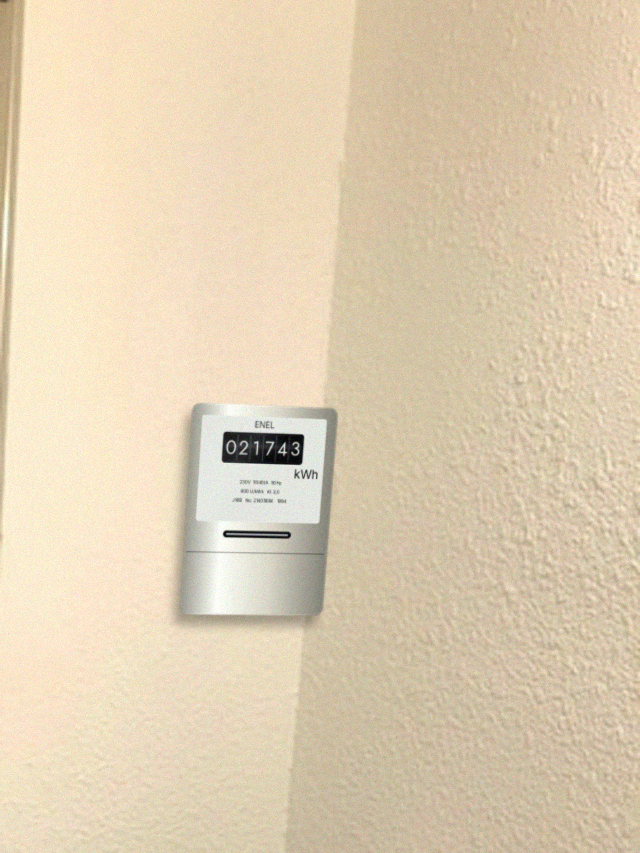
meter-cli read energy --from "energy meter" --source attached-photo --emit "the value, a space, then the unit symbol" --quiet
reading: 21743 kWh
